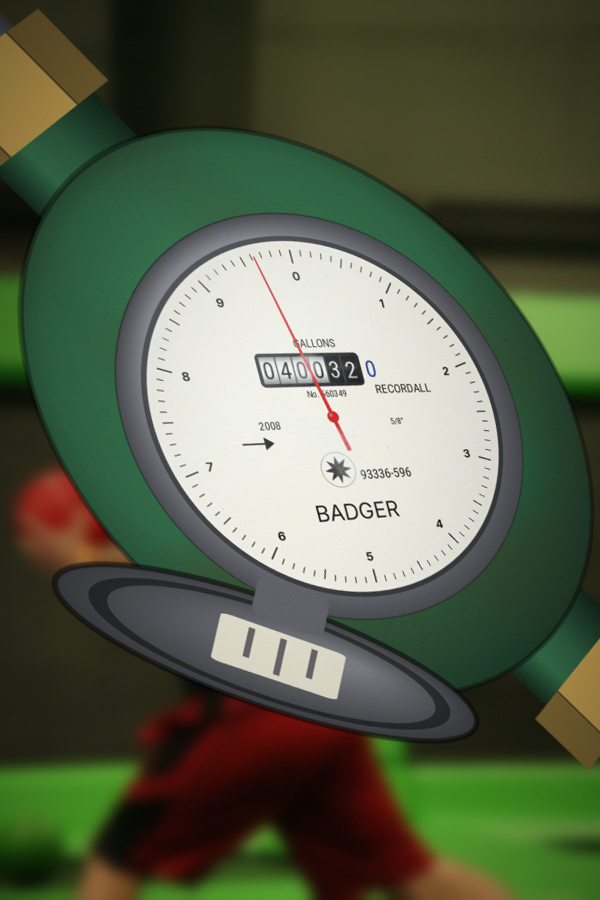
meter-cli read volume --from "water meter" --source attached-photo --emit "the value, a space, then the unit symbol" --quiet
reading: 400319.6 gal
